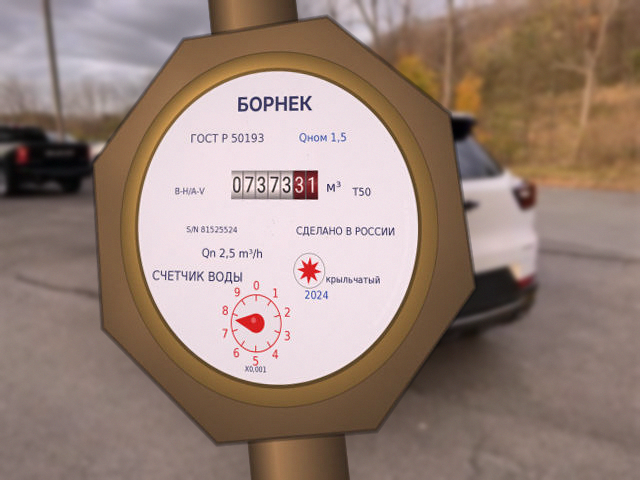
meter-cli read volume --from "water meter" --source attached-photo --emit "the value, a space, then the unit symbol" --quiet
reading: 7373.317 m³
